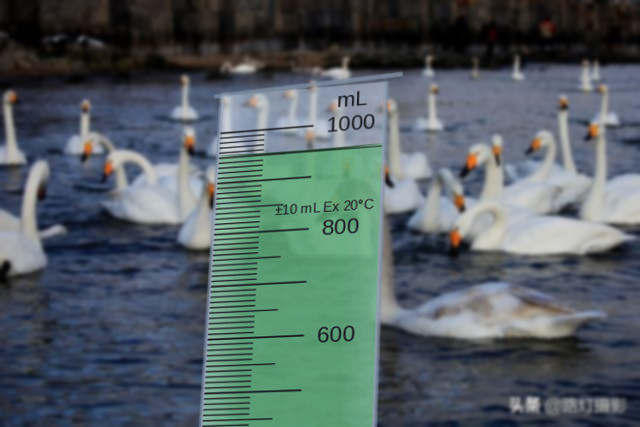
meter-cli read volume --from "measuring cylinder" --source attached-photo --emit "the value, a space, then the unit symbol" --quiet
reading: 950 mL
